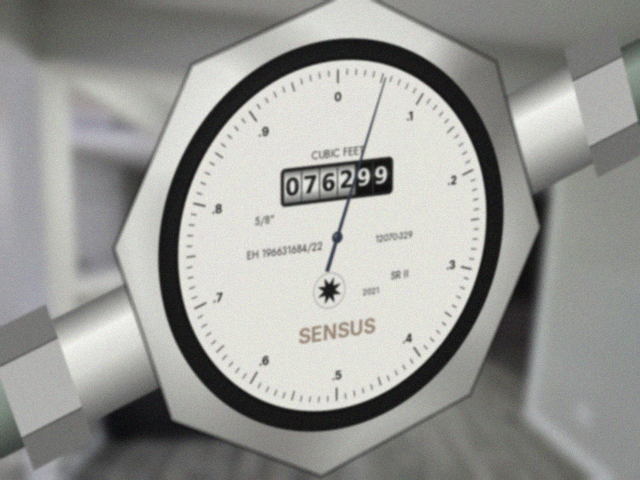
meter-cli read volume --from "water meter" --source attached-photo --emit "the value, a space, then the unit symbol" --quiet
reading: 76299.05 ft³
